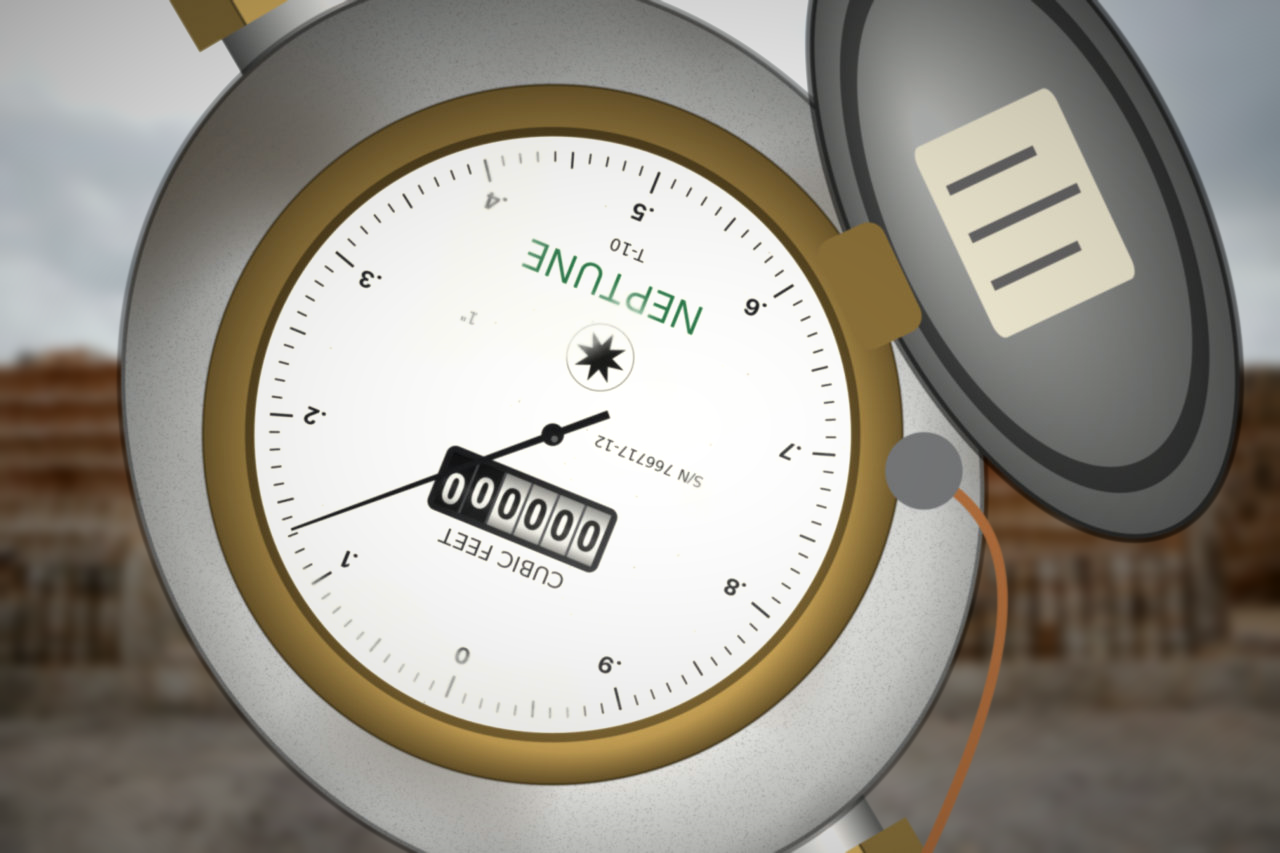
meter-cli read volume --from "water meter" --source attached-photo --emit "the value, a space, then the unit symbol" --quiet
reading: 0.13 ft³
